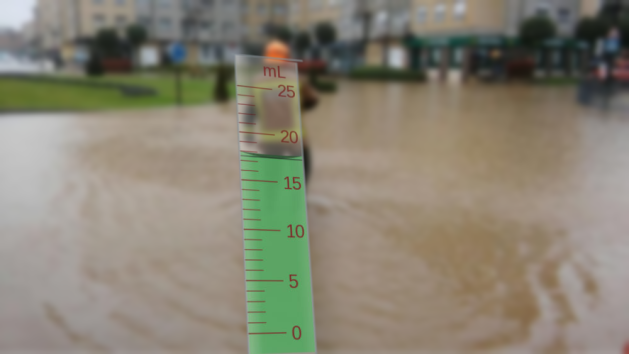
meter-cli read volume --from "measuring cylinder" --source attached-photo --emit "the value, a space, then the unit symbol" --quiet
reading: 17.5 mL
